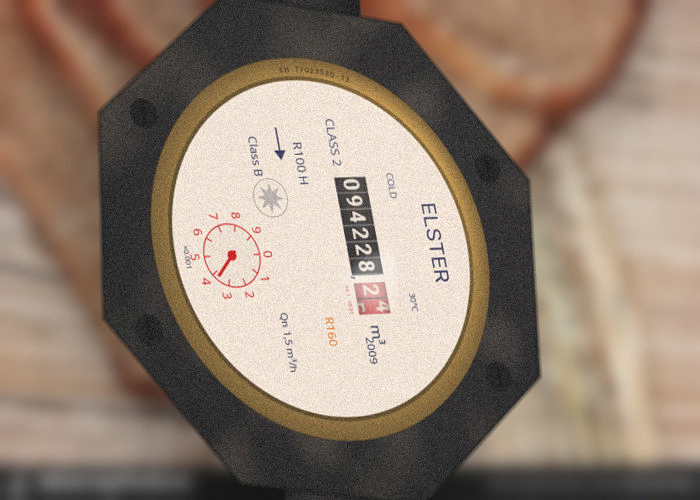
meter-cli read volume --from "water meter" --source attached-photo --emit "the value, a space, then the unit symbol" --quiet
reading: 94228.243 m³
